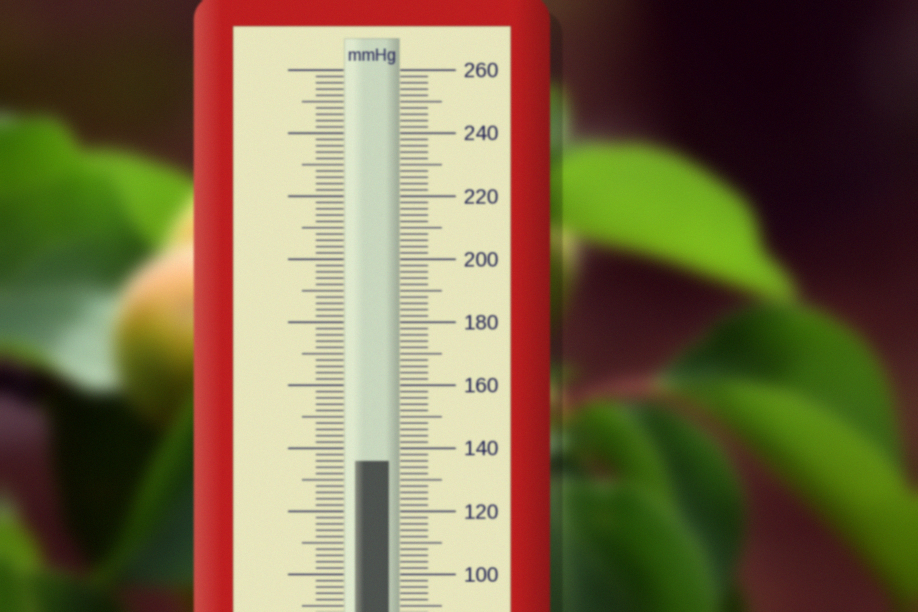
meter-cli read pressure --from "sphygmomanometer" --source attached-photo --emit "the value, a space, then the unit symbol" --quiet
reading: 136 mmHg
